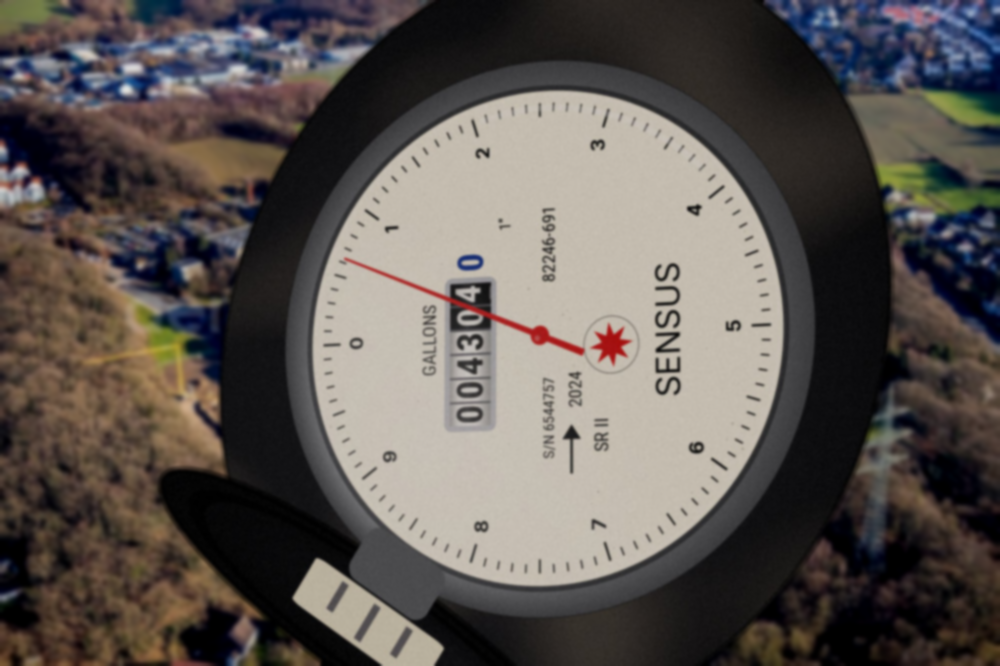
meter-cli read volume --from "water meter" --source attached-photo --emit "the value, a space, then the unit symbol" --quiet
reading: 43040.6 gal
